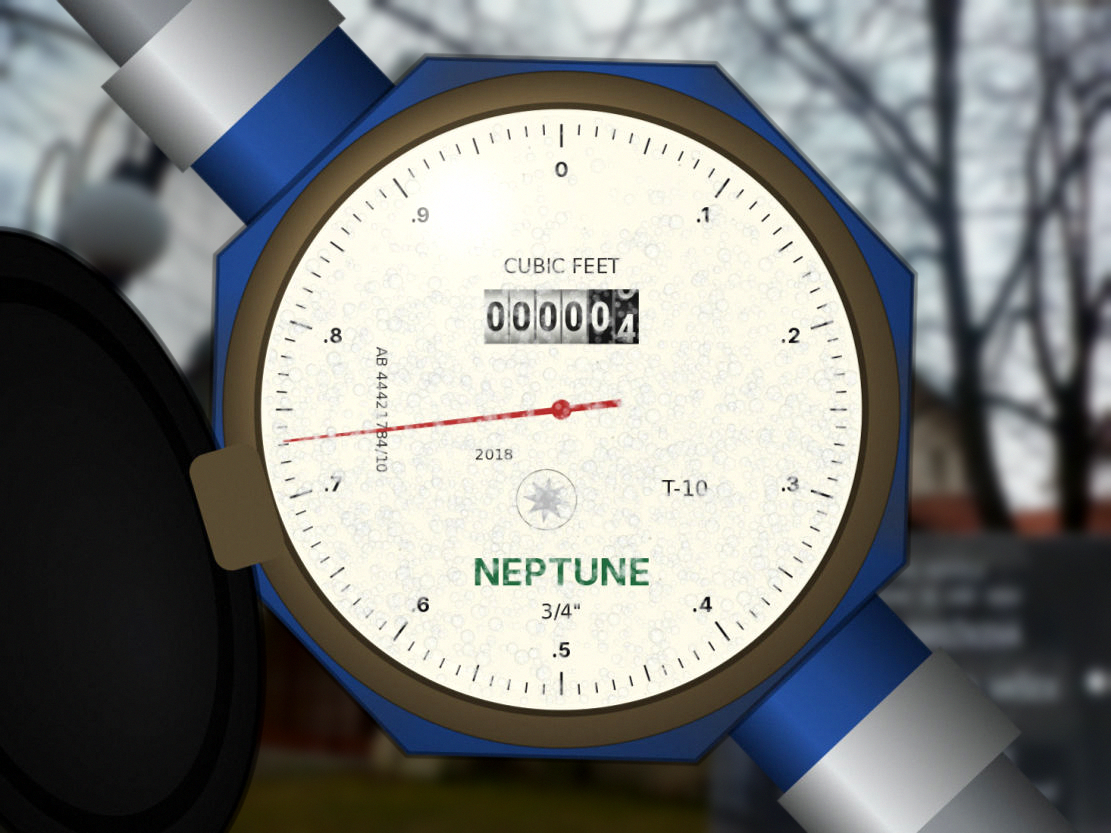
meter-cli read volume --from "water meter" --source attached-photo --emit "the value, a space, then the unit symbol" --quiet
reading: 3.73 ft³
